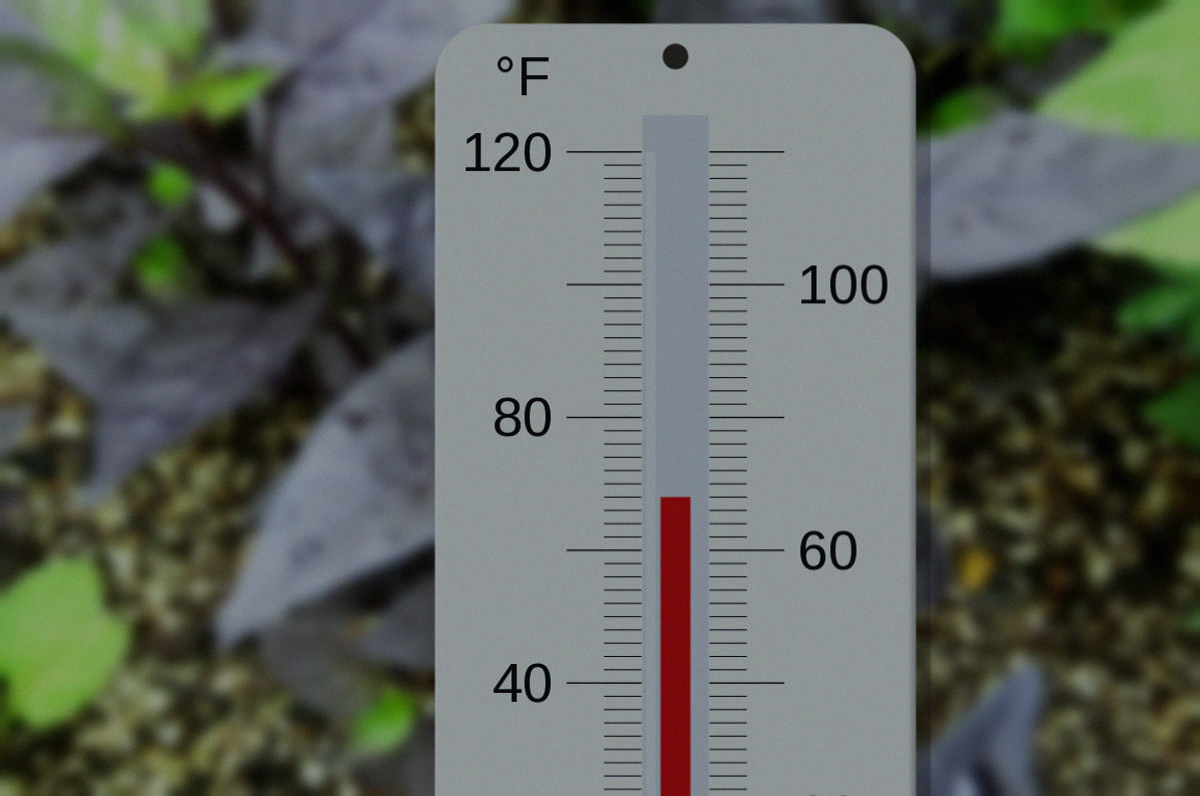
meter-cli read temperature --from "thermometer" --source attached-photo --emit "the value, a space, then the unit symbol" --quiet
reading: 68 °F
